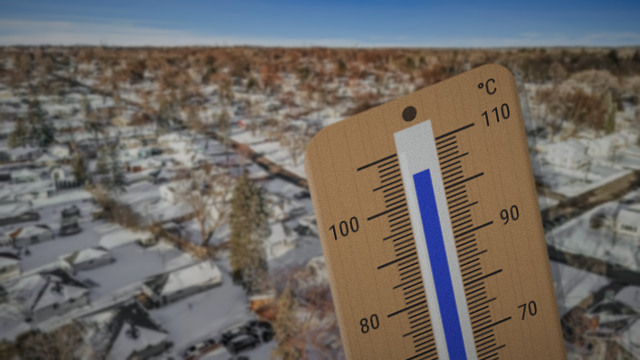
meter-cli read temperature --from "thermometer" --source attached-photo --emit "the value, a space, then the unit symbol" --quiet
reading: 105 °C
